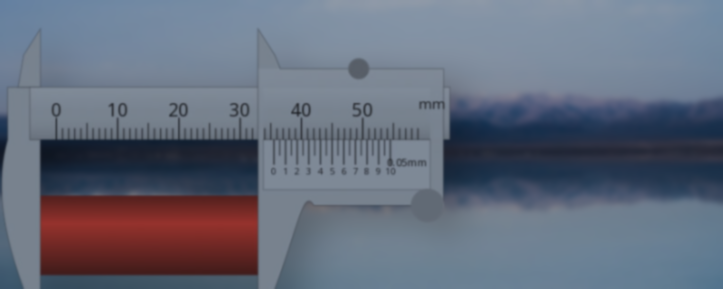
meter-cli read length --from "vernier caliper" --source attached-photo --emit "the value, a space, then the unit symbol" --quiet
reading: 35.5 mm
